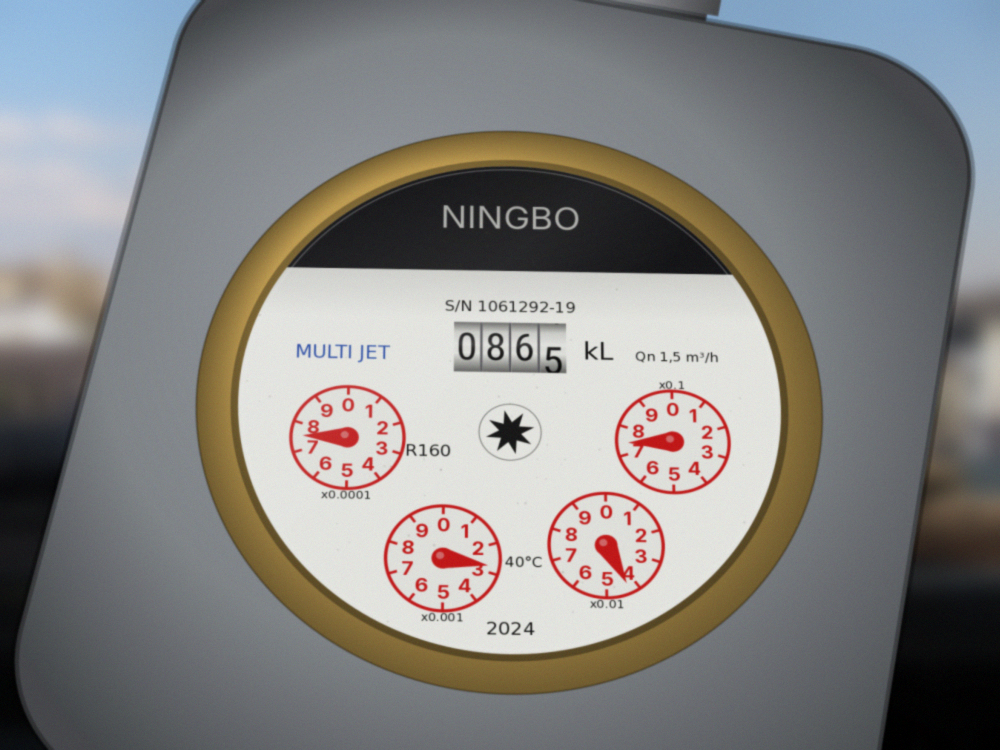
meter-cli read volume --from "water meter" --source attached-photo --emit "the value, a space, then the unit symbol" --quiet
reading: 864.7427 kL
